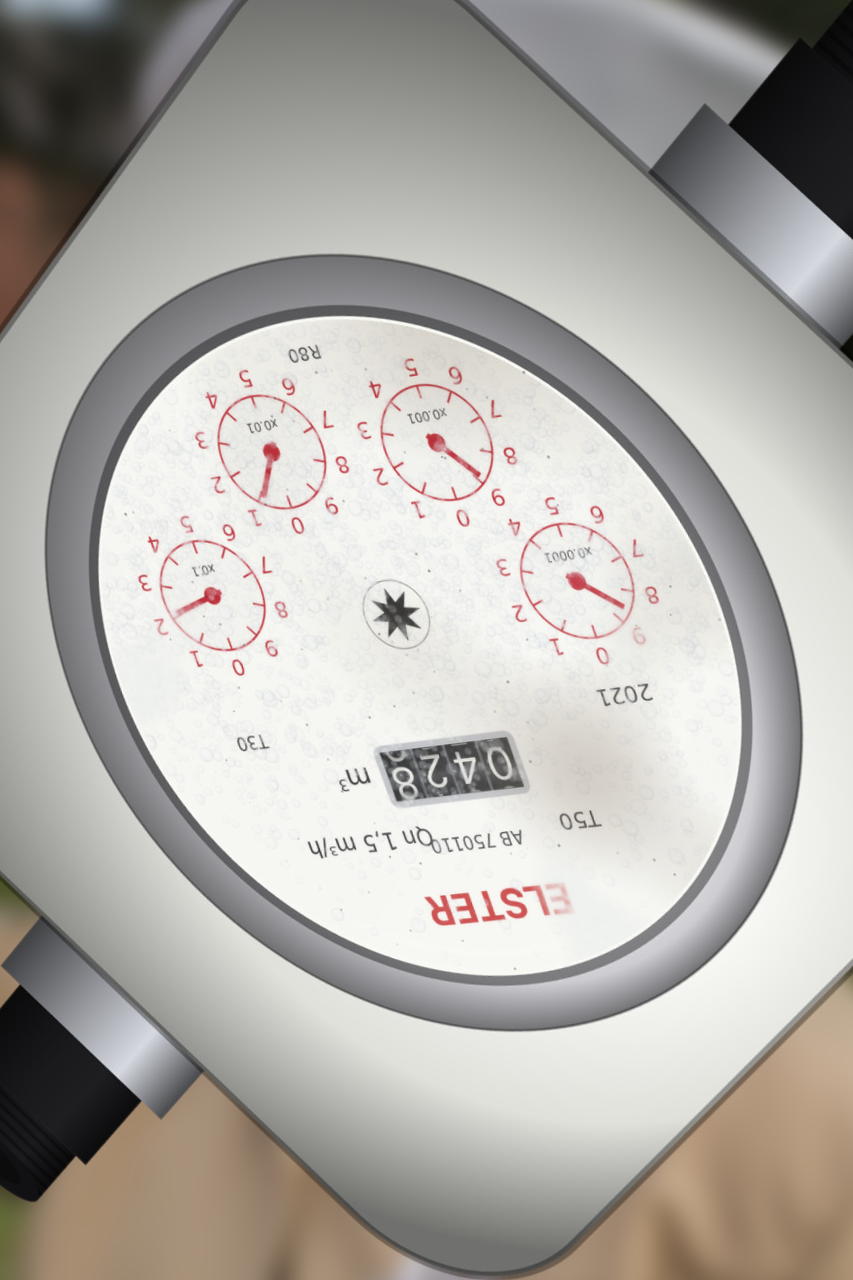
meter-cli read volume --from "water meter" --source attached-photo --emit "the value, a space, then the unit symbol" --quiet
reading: 428.2088 m³
